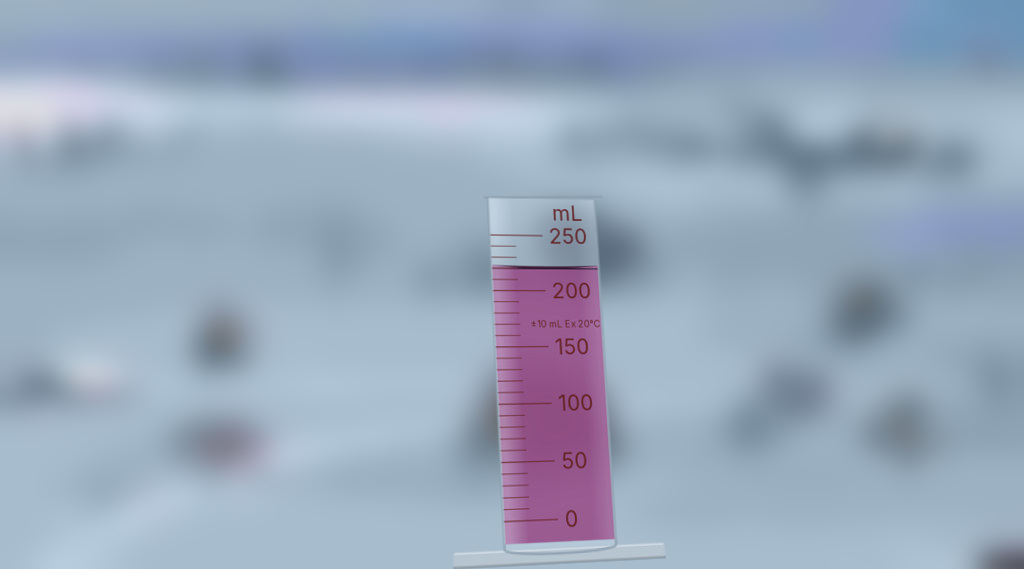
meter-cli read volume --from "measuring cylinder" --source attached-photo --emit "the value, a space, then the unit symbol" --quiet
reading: 220 mL
